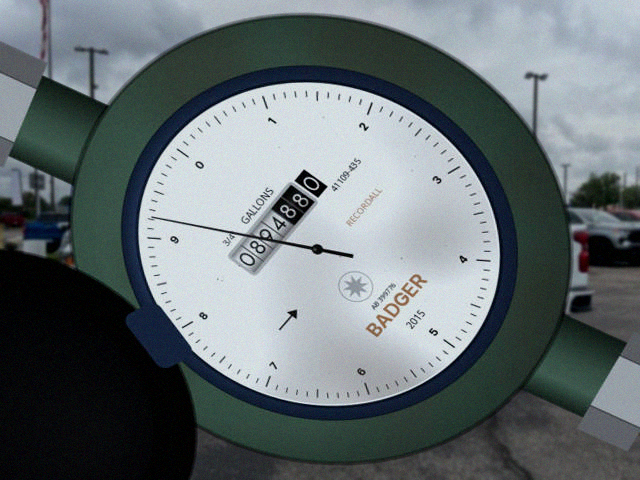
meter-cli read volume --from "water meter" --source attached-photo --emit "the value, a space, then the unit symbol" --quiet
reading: 894879.2 gal
